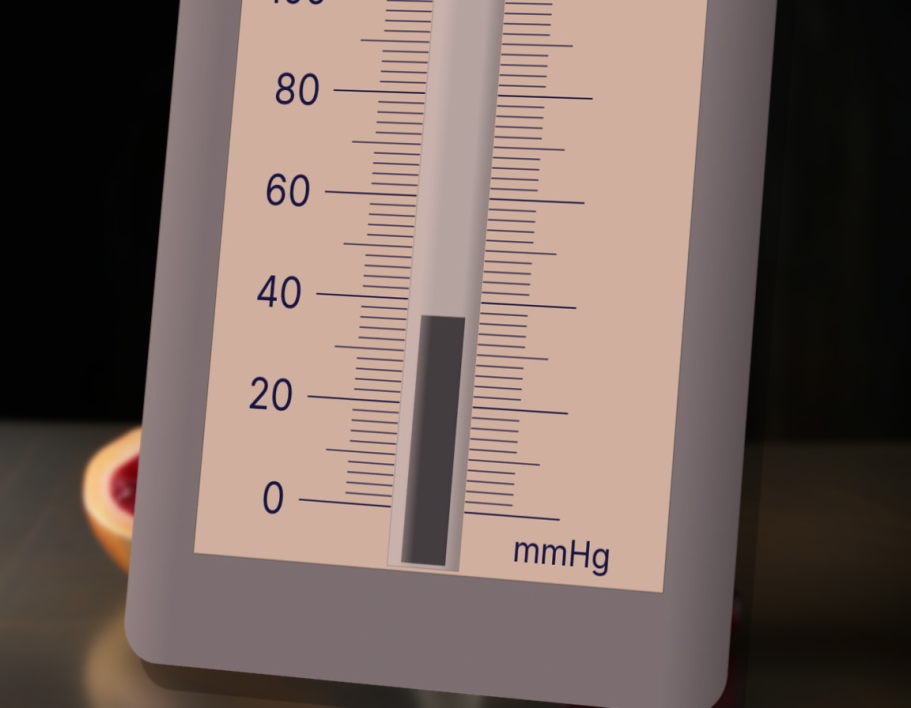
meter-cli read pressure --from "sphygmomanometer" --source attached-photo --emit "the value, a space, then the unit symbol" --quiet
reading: 37 mmHg
